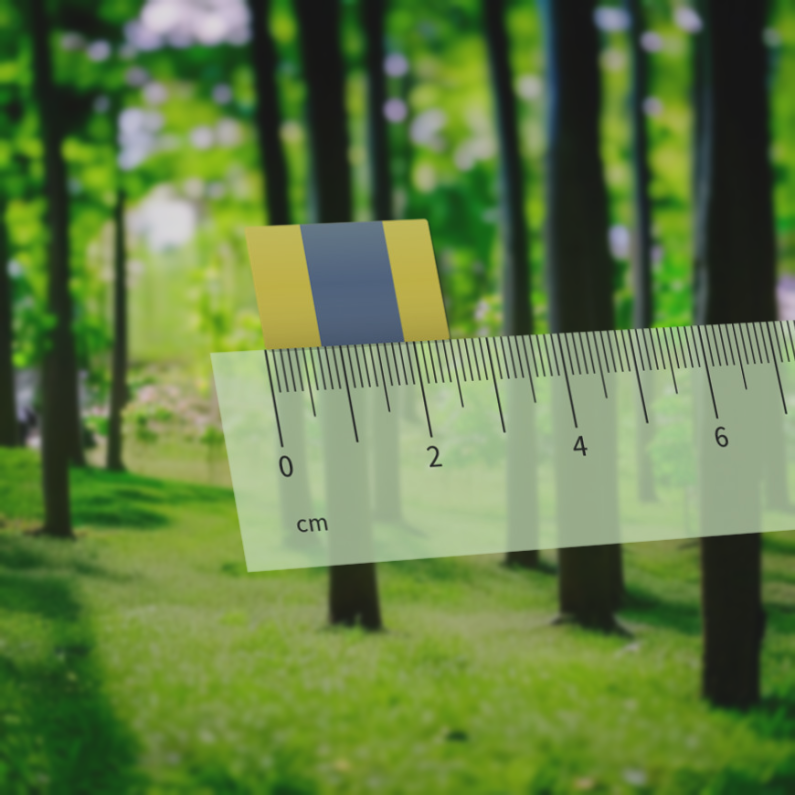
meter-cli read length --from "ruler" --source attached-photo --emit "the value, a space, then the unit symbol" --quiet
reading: 2.5 cm
